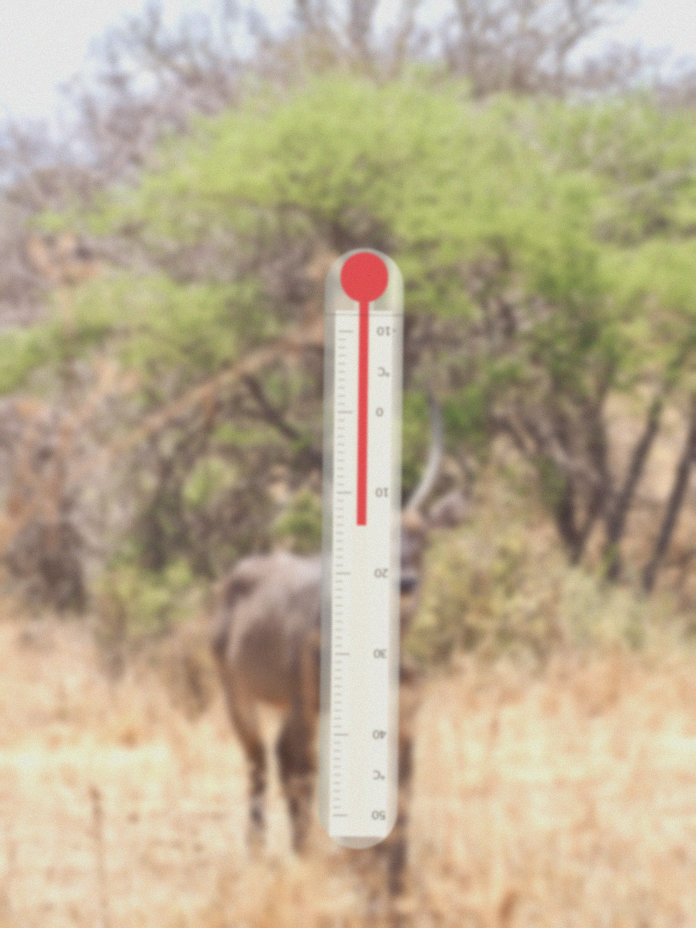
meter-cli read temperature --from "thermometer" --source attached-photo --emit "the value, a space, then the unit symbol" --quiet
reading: 14 °C
